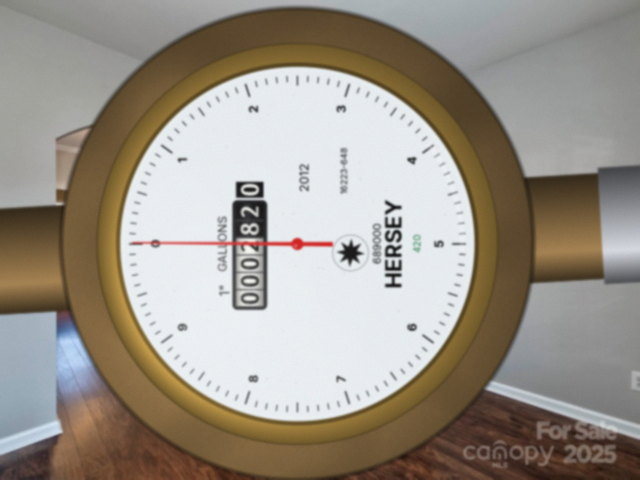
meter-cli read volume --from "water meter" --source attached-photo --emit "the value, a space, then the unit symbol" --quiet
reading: 2820.0 gal
